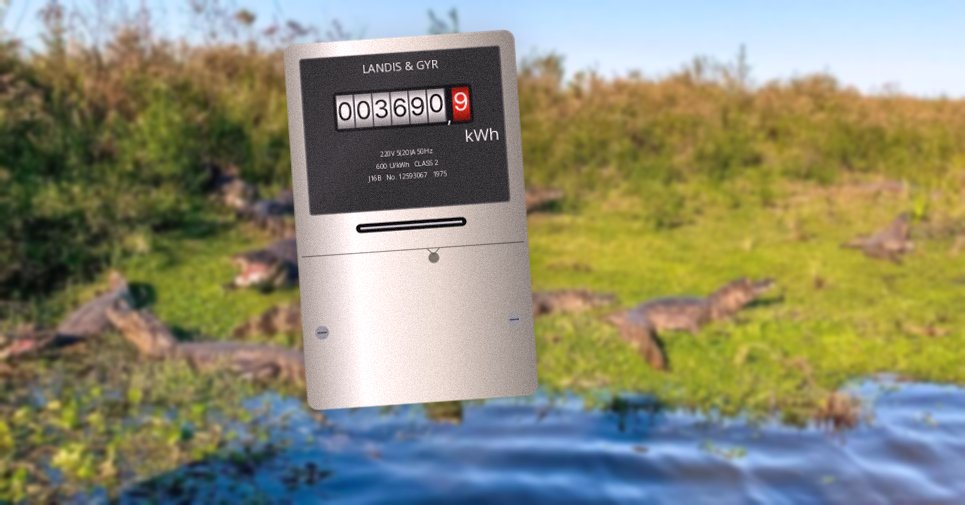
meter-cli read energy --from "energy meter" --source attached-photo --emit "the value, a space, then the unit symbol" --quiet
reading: 3690.9 kWh
